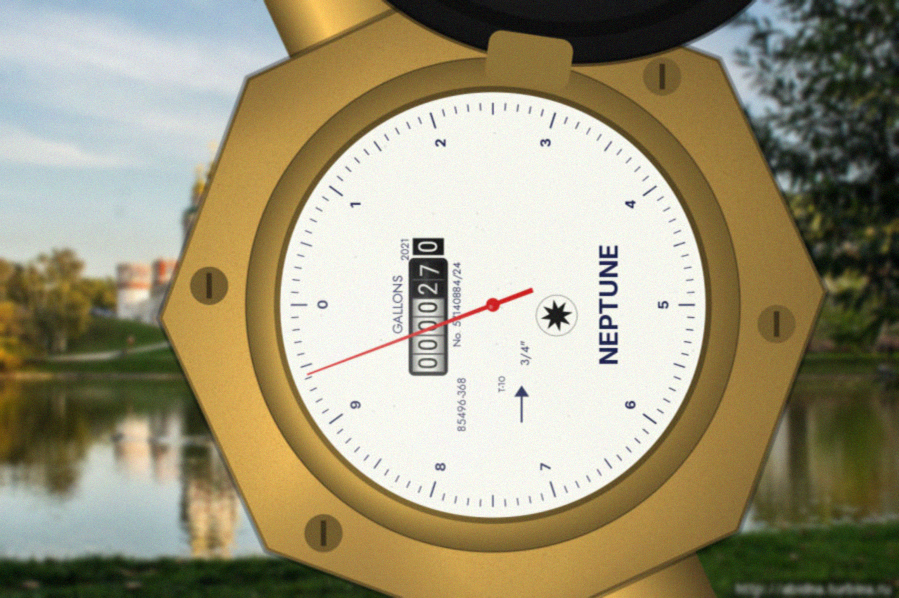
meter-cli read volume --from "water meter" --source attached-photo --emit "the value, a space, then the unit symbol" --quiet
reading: 269.4 gal
